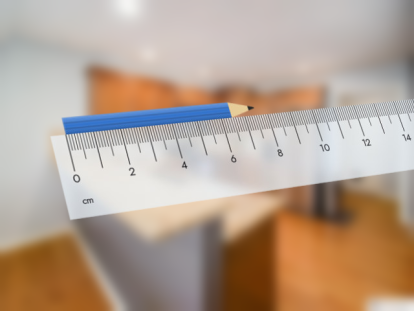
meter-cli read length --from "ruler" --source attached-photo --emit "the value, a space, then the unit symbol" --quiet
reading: 7.5 cm
